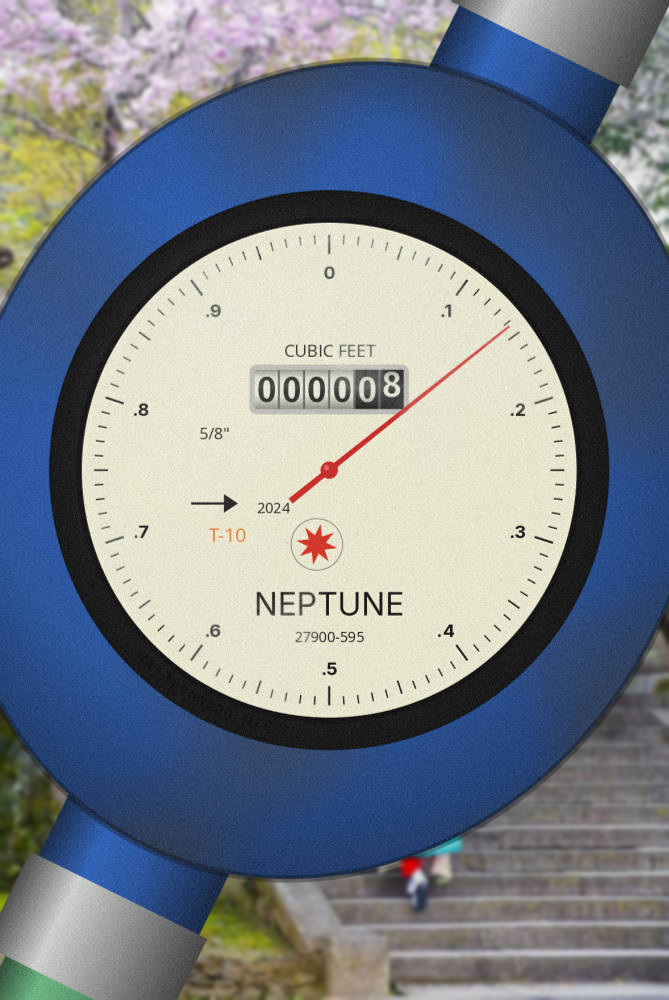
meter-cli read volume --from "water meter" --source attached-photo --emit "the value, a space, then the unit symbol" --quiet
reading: 8.14 ft³
